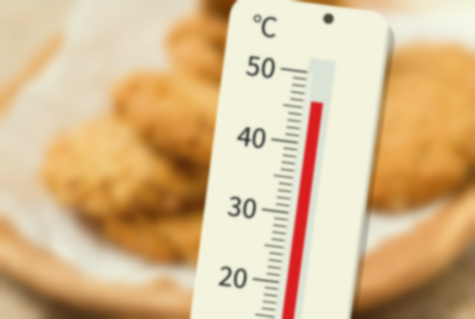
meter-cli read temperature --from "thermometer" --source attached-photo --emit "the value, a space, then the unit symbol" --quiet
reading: 46 °C
